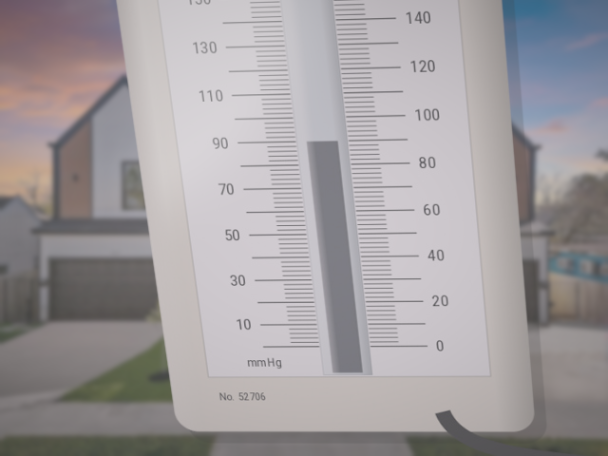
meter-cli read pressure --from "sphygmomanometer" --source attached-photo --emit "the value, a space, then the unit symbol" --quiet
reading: 90 mmHg
